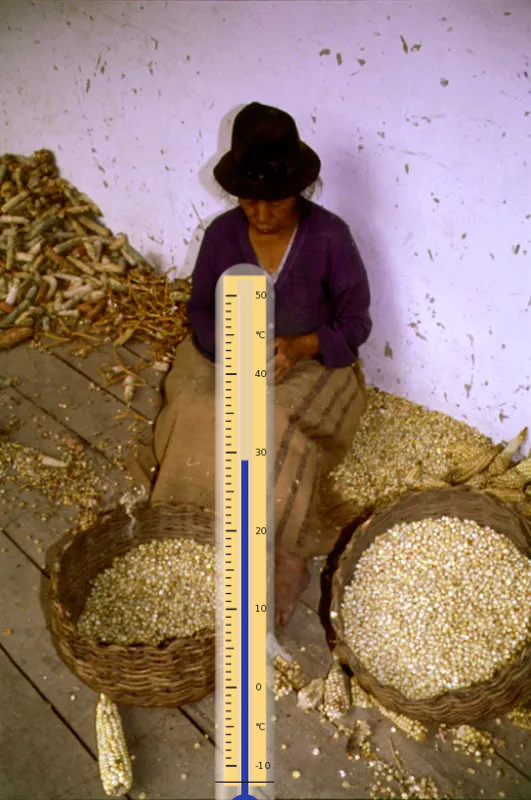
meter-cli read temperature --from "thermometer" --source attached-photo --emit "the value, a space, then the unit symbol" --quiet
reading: 29 °C
